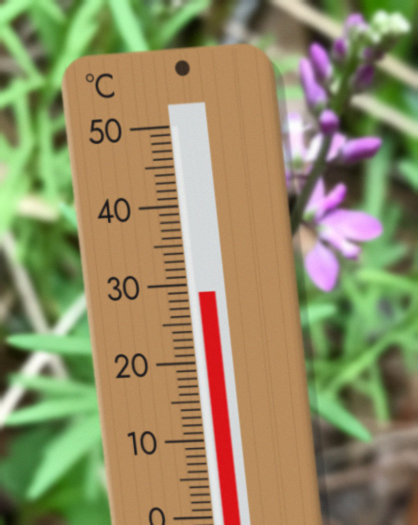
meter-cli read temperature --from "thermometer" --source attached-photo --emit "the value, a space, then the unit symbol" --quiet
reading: 29 °C
